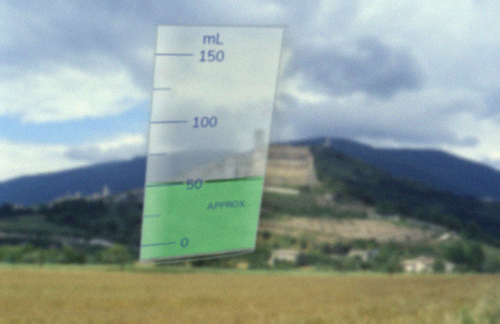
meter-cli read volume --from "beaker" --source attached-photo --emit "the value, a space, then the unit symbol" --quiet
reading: 50 mL
